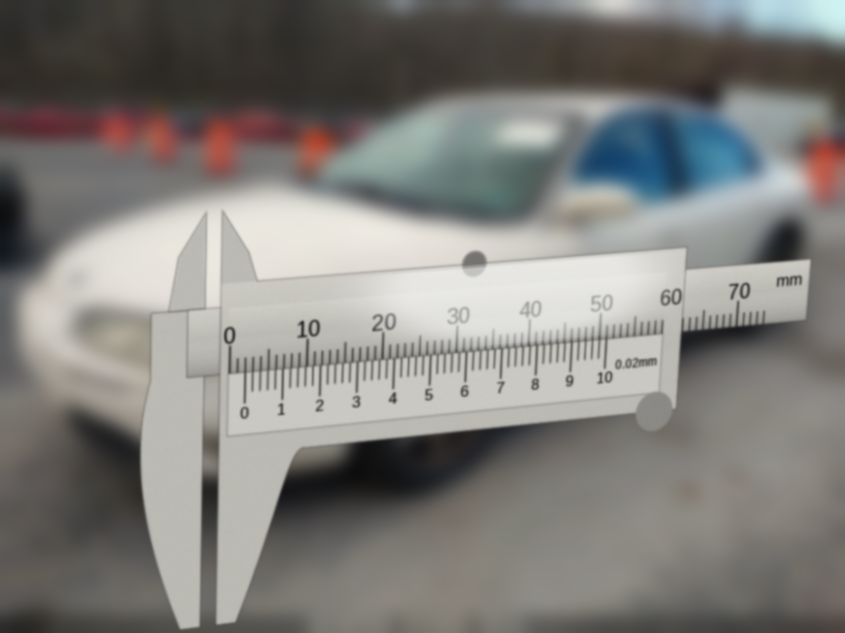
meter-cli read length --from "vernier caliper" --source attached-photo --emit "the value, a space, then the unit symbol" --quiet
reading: 2.0 mm
